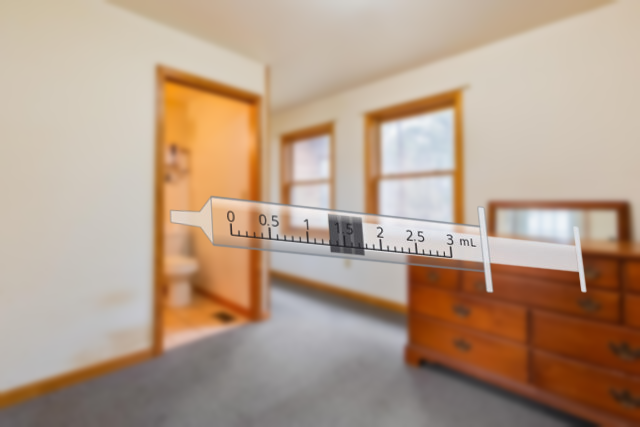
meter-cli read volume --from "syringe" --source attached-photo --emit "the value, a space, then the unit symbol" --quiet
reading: 1.3 mL
